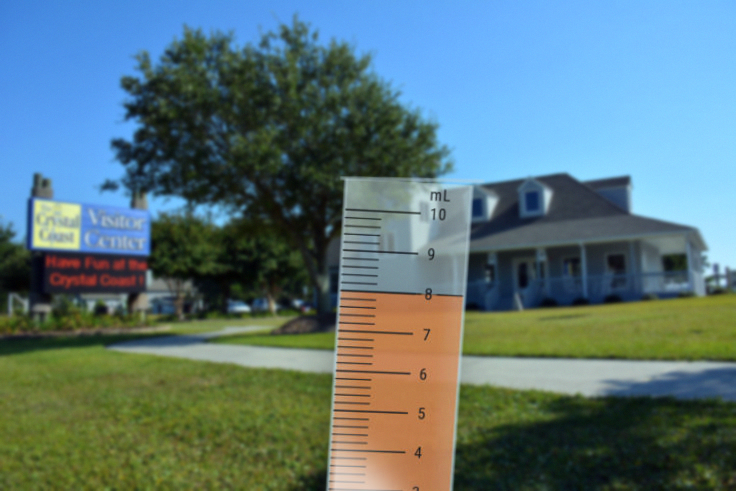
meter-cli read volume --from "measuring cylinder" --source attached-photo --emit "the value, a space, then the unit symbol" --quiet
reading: 8 mL
